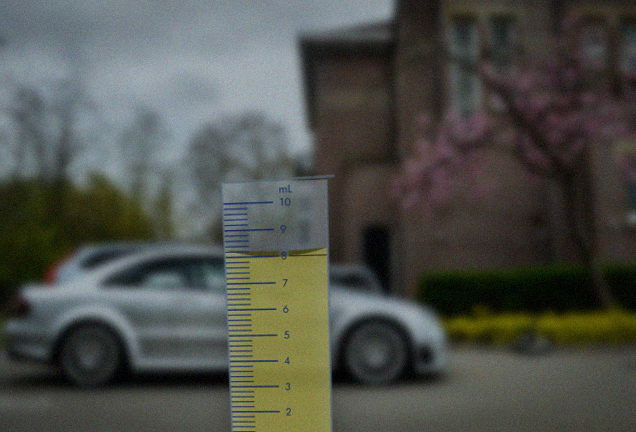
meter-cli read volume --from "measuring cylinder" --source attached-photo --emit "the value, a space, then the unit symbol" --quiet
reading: 8 mL
